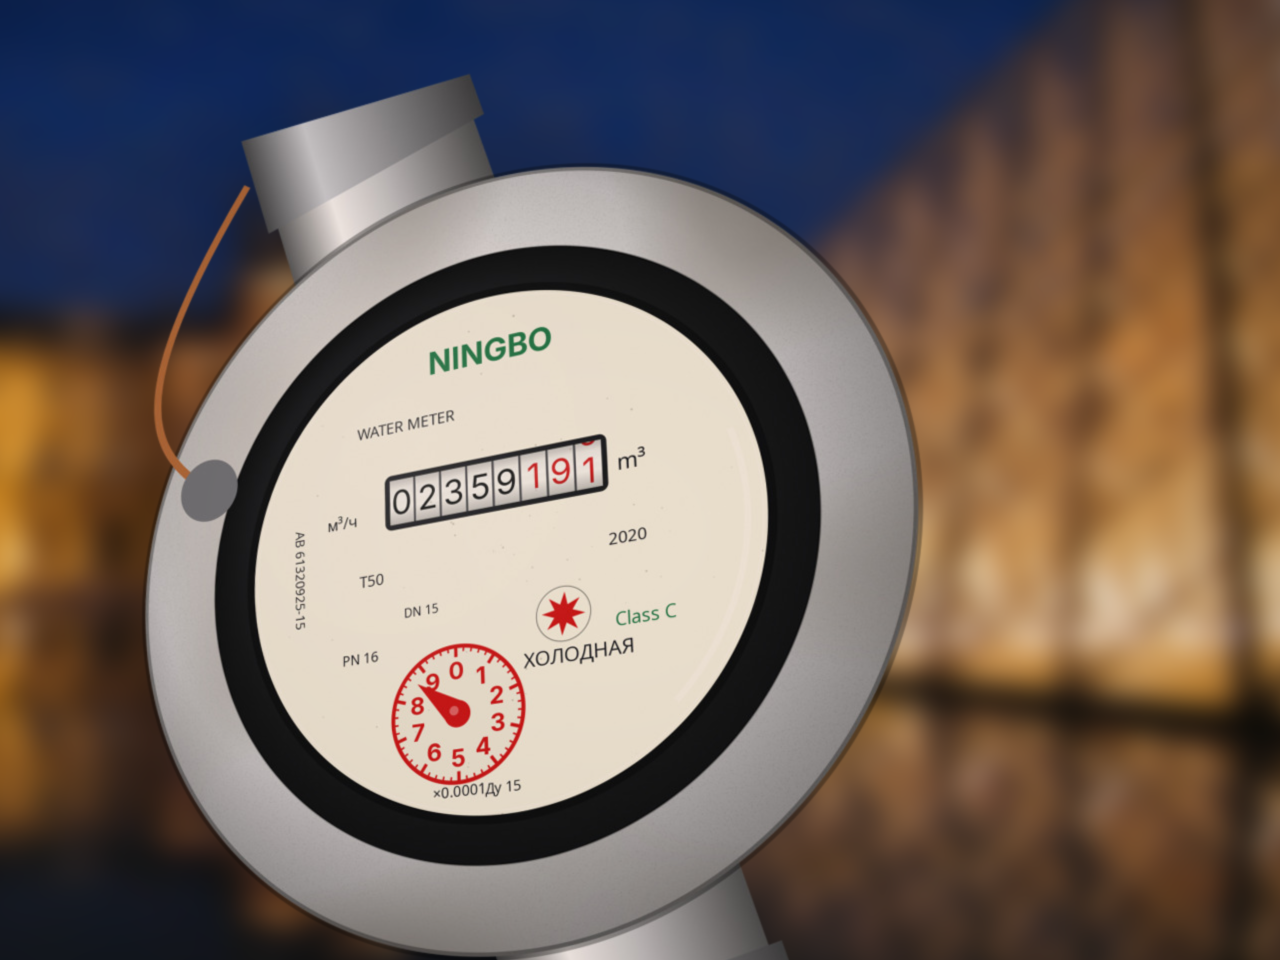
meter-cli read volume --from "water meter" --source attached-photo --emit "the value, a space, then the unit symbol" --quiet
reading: 2359.1908 m³
